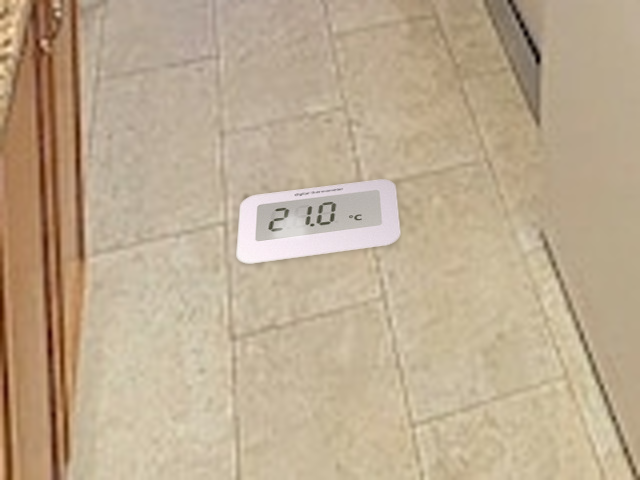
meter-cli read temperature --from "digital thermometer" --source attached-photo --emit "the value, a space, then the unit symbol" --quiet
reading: 21.0 °C
